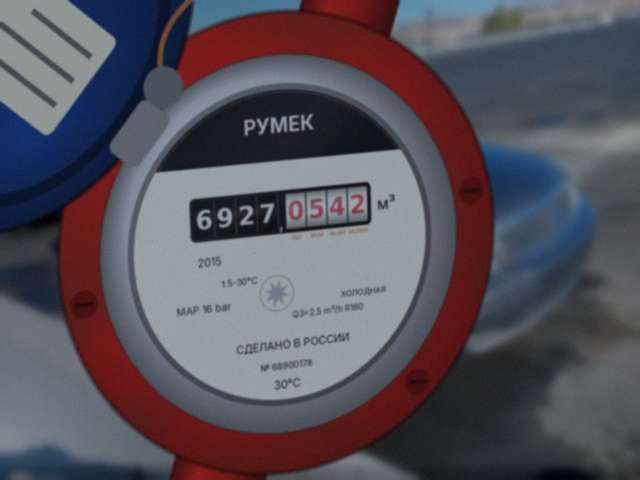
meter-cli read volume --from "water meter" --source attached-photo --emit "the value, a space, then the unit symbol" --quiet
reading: 6927.0542 m³
